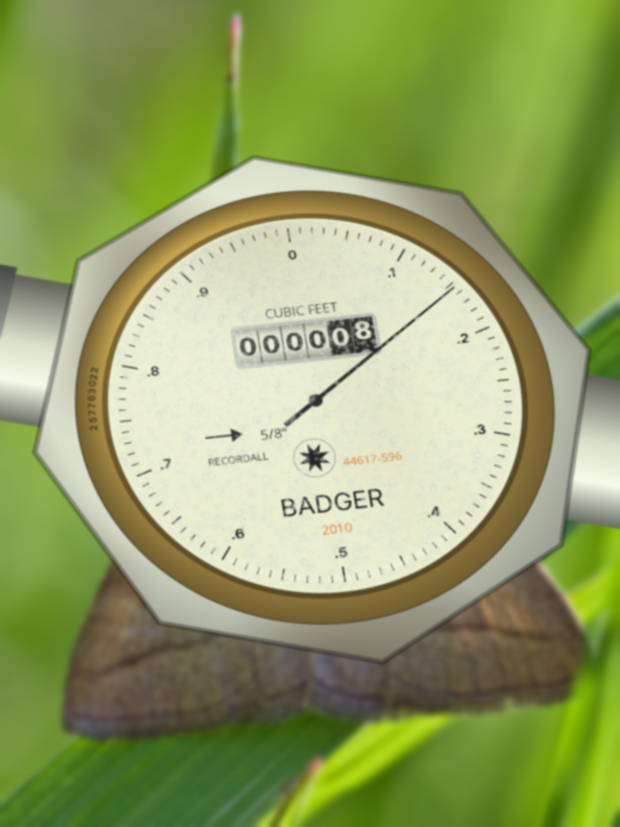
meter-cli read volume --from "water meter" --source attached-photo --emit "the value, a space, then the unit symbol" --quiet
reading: 8.15 ft³
